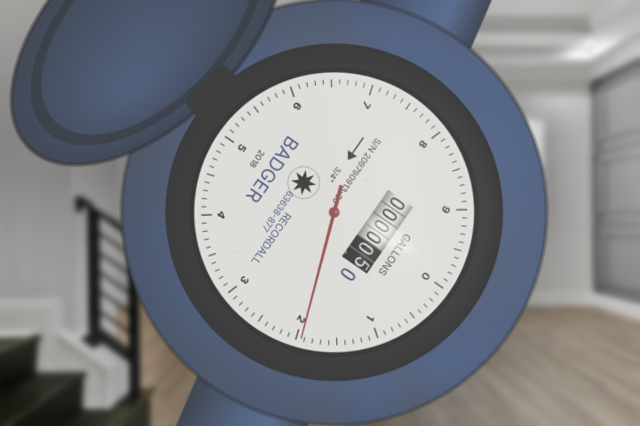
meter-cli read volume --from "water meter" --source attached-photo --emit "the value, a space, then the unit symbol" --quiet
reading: 51.9 gal
